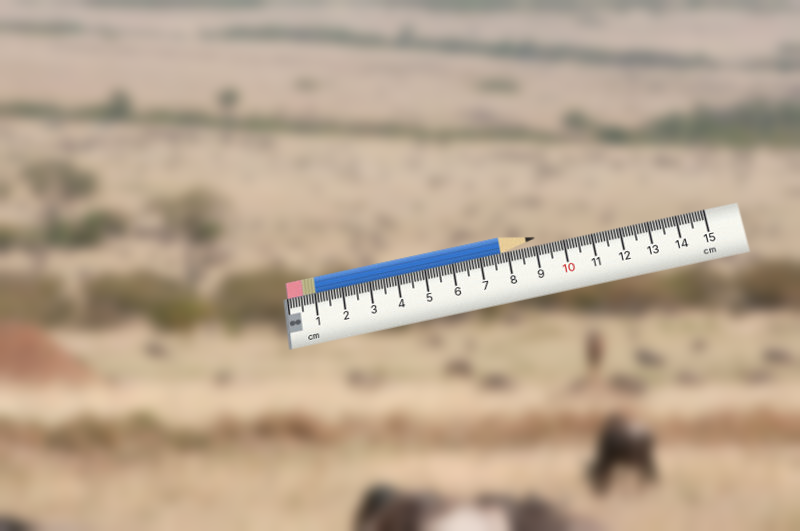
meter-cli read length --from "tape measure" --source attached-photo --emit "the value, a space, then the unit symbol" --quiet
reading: 9 cm
